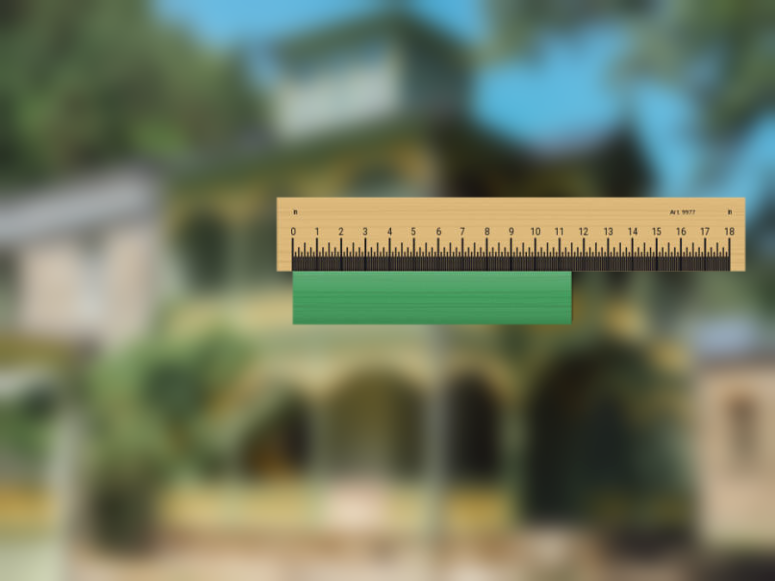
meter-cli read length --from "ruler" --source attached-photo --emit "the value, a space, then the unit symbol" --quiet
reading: 11.5 in
